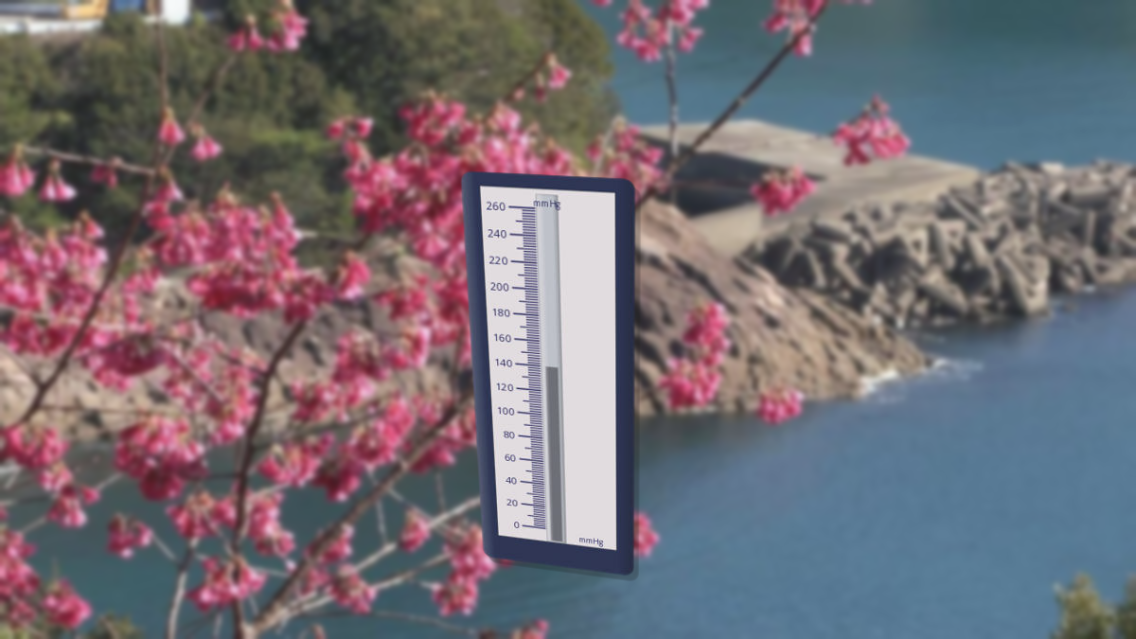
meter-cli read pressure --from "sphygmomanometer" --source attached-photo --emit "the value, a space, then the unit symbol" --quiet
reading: 140 mmHg
